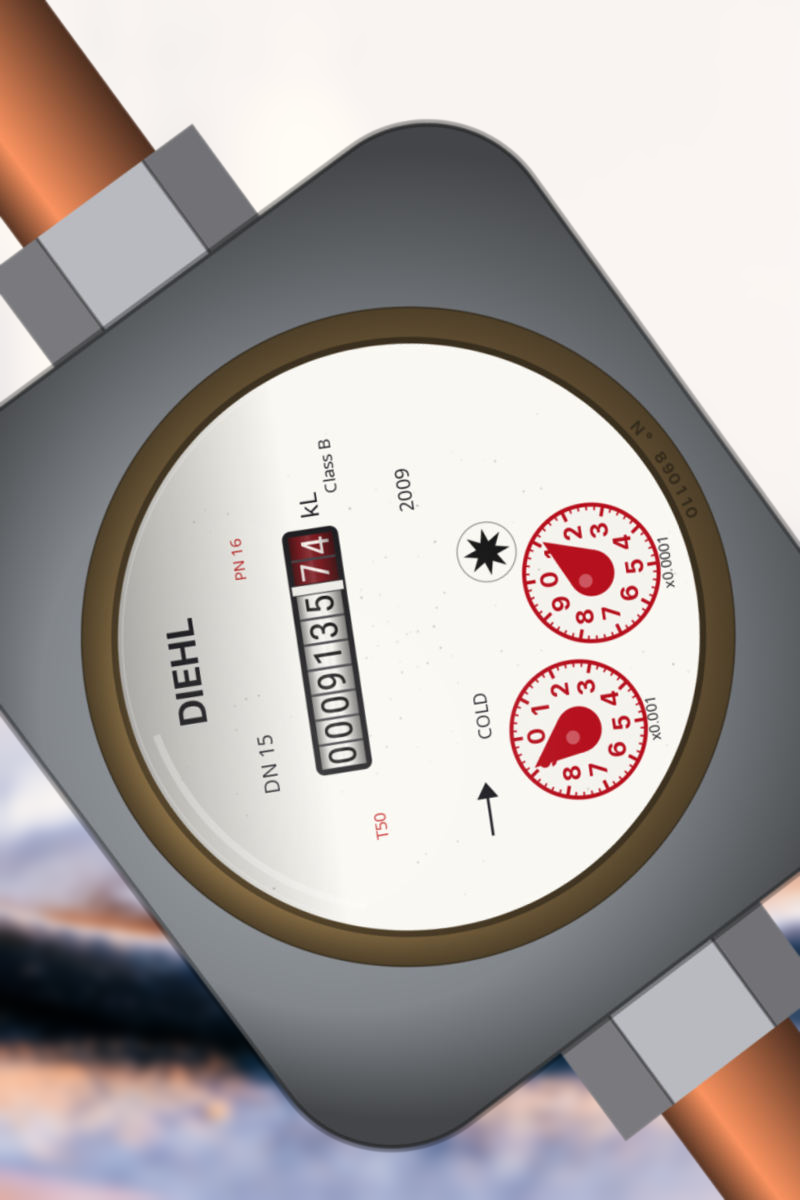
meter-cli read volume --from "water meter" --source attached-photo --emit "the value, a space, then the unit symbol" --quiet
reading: 9135.7391 kL
